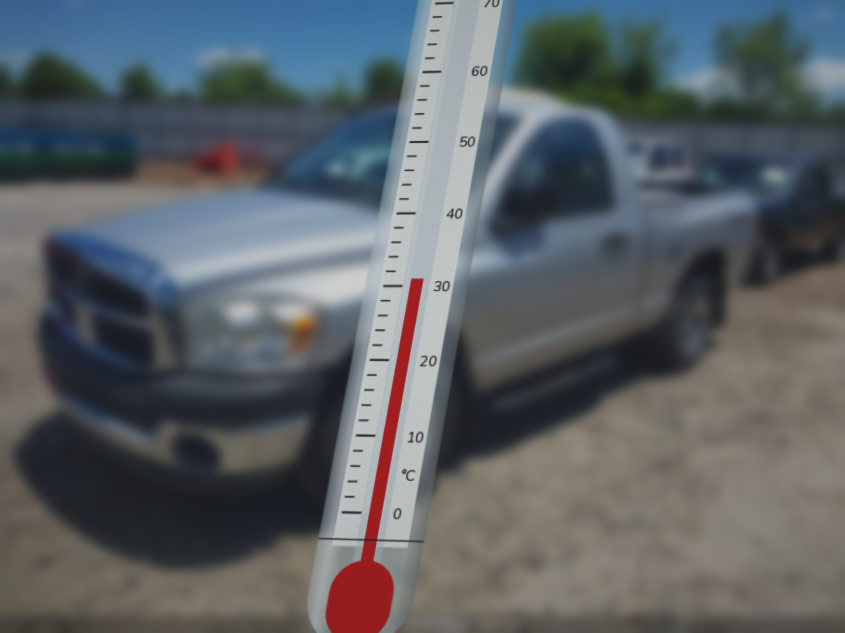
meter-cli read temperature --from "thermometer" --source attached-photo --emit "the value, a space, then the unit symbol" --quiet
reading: 31 °C
